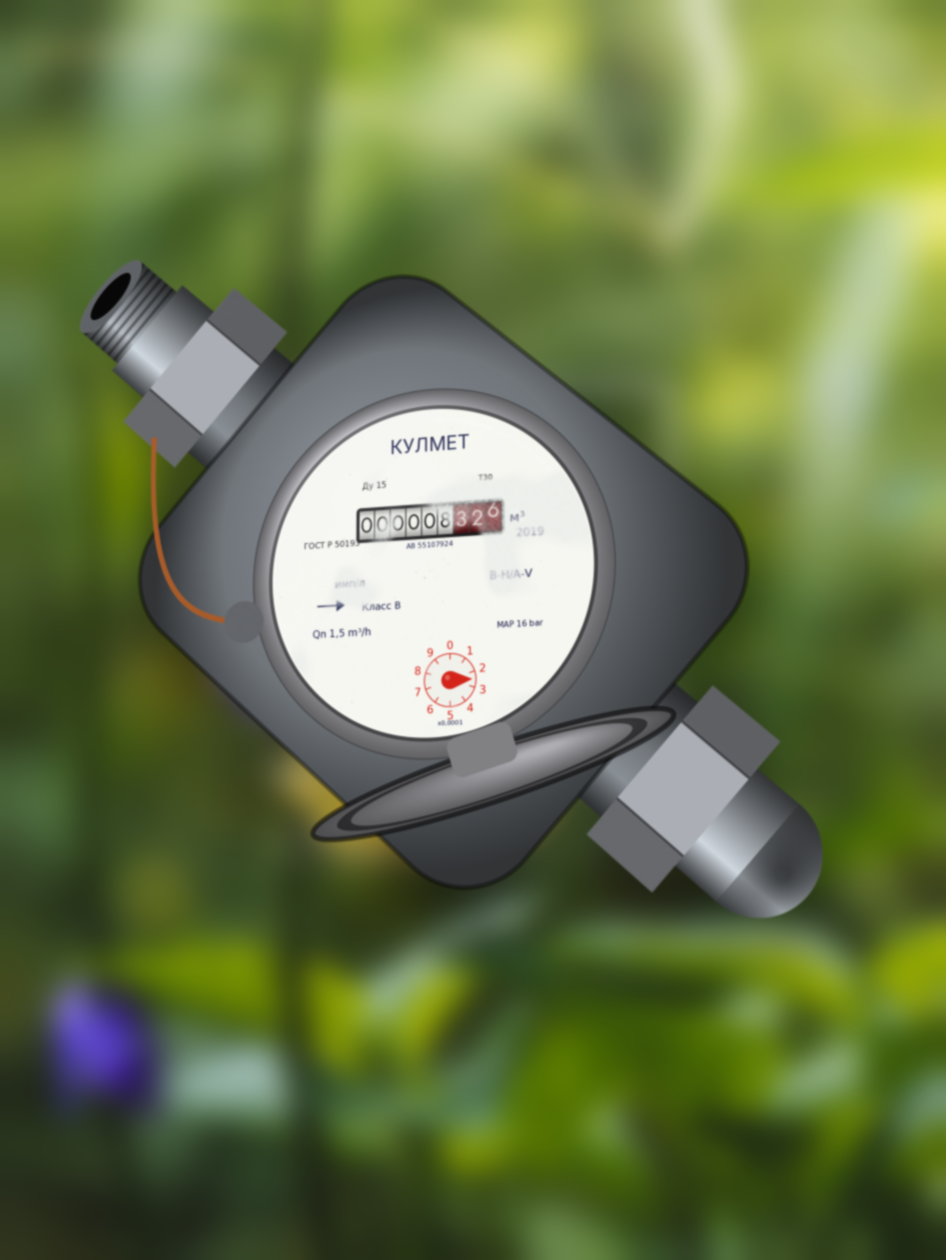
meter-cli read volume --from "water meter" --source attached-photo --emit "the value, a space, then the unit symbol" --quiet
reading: 8.3262 m³
